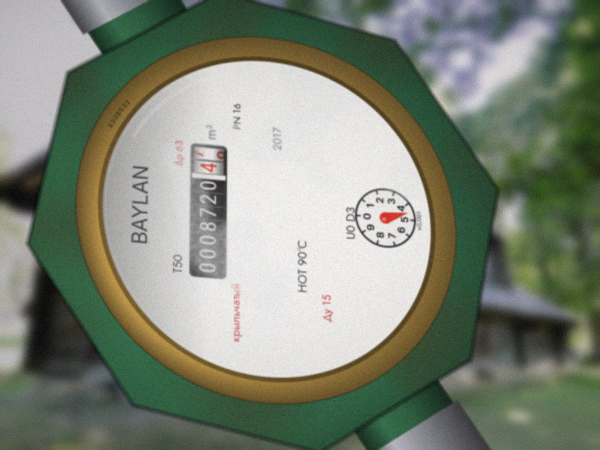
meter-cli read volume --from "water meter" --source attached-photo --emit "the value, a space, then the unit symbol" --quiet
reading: 8720.474 m³
